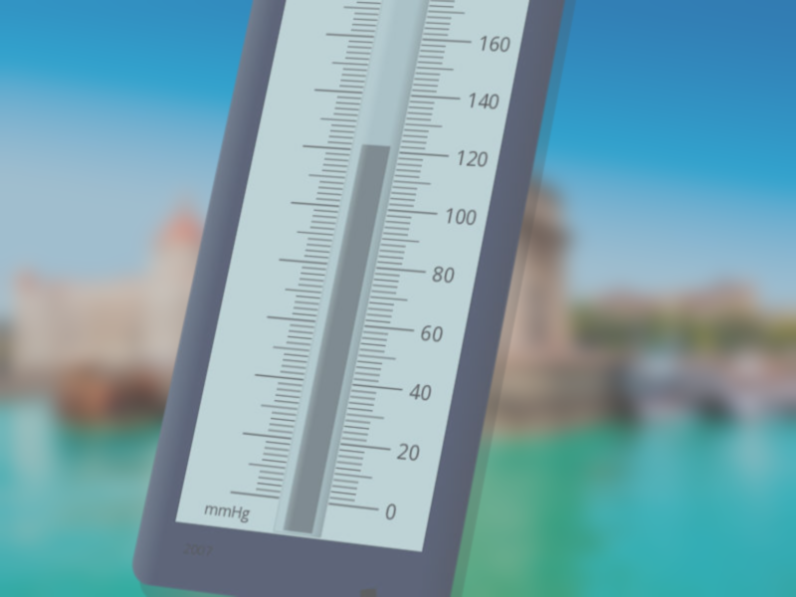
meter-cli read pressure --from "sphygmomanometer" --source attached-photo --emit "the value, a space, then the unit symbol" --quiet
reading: 122 mmHg
